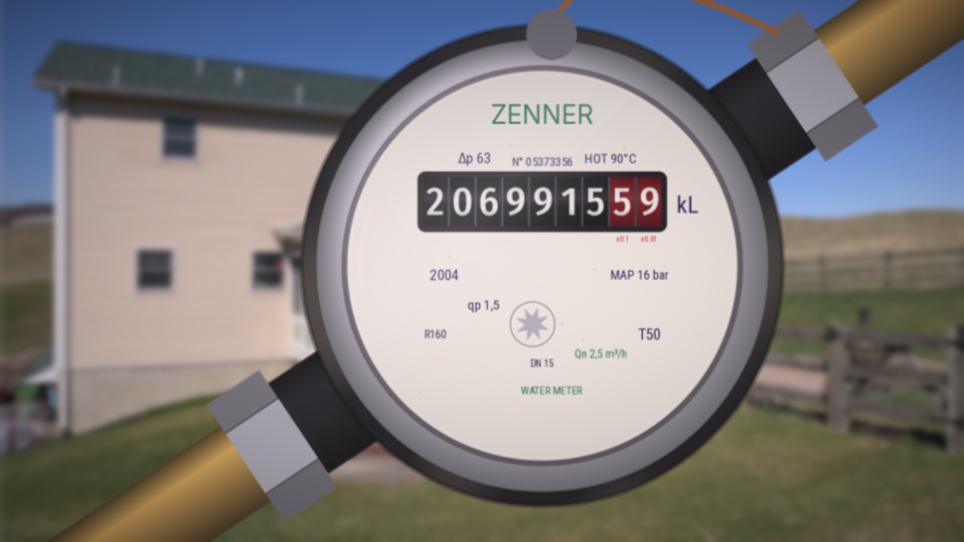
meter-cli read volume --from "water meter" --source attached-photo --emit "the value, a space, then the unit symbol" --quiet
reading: 2069915.59 kL
